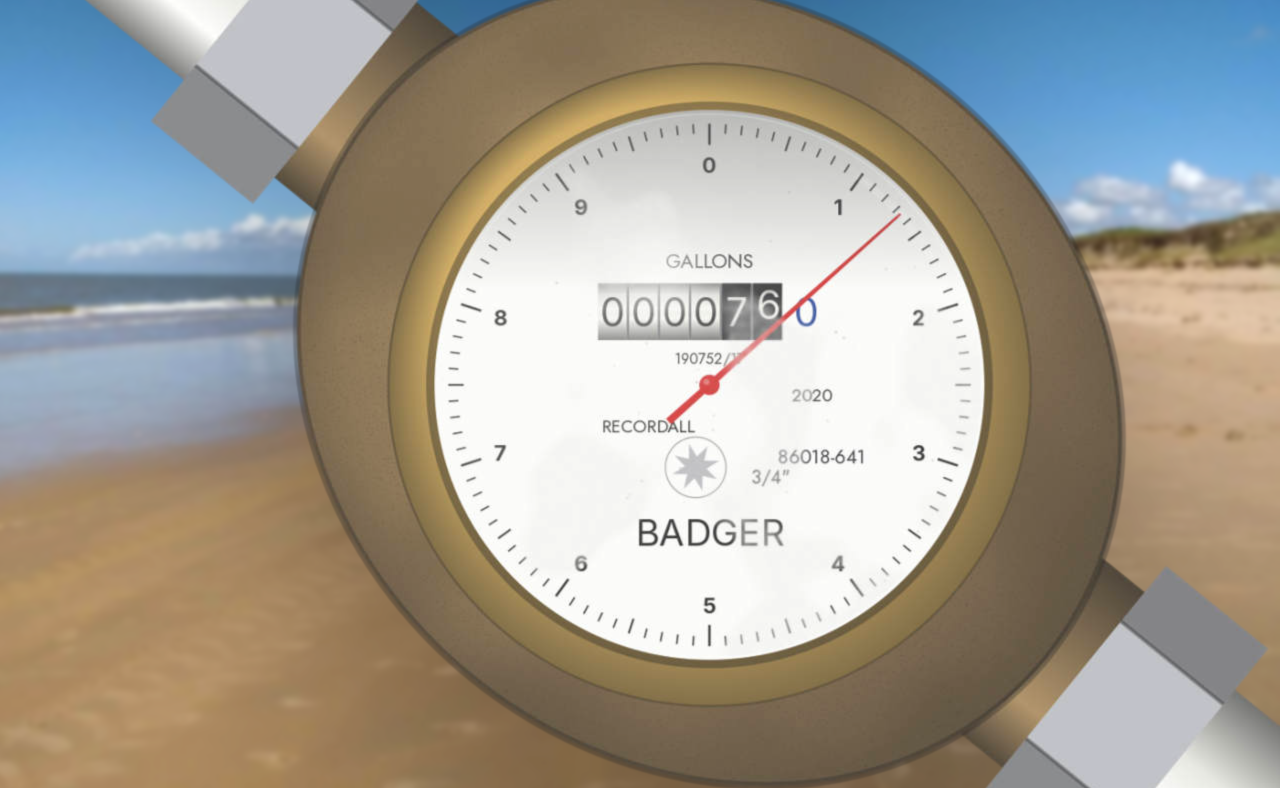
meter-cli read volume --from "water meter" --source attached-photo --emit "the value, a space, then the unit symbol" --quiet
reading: 761.3 gal
